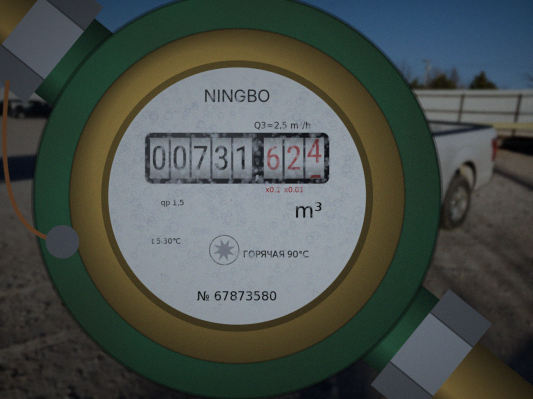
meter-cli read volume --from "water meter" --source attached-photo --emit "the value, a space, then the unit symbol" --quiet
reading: 731.624 m³
